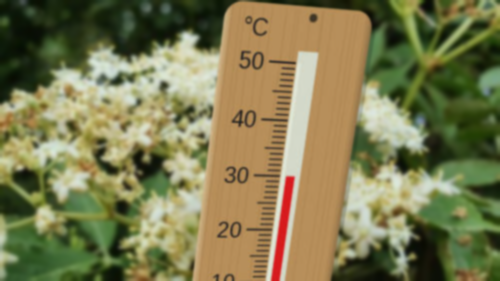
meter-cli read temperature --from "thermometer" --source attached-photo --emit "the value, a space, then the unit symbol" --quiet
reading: 30 °C
